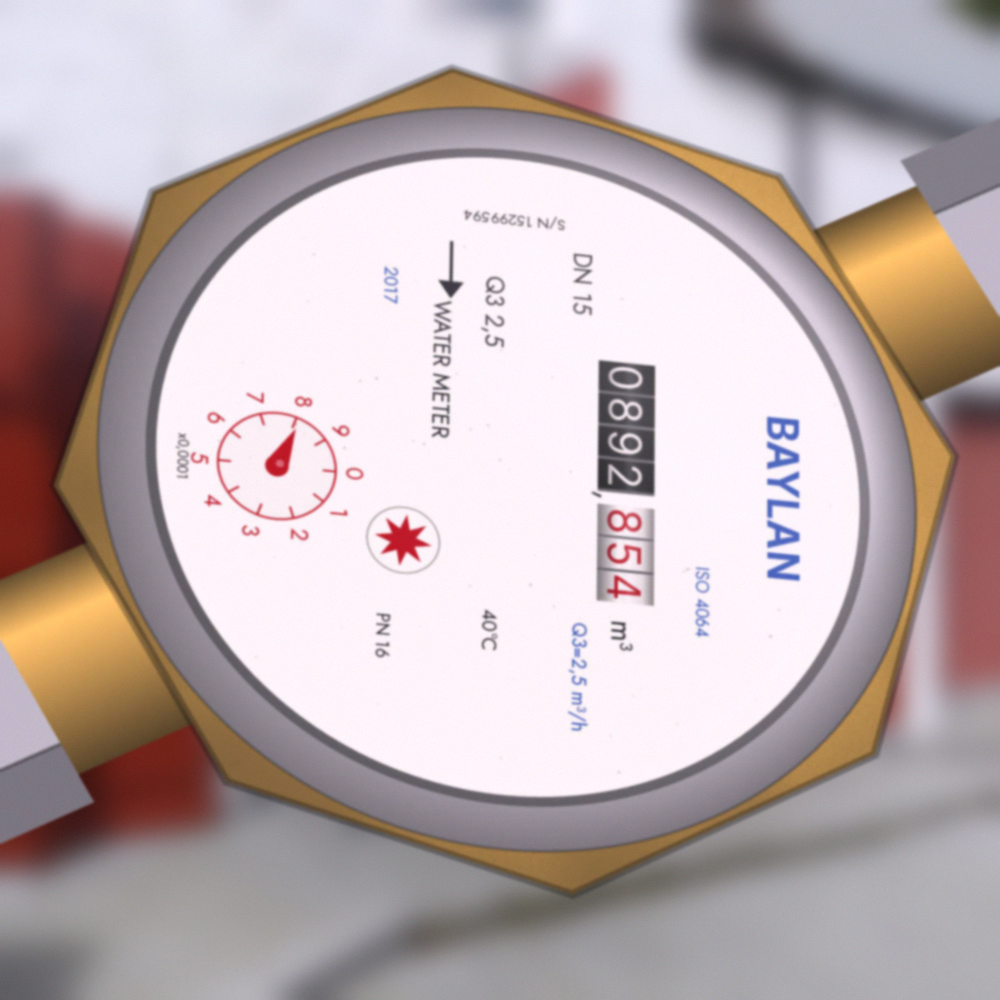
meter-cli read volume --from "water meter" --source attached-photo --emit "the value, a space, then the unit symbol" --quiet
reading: 892.8548 m³
